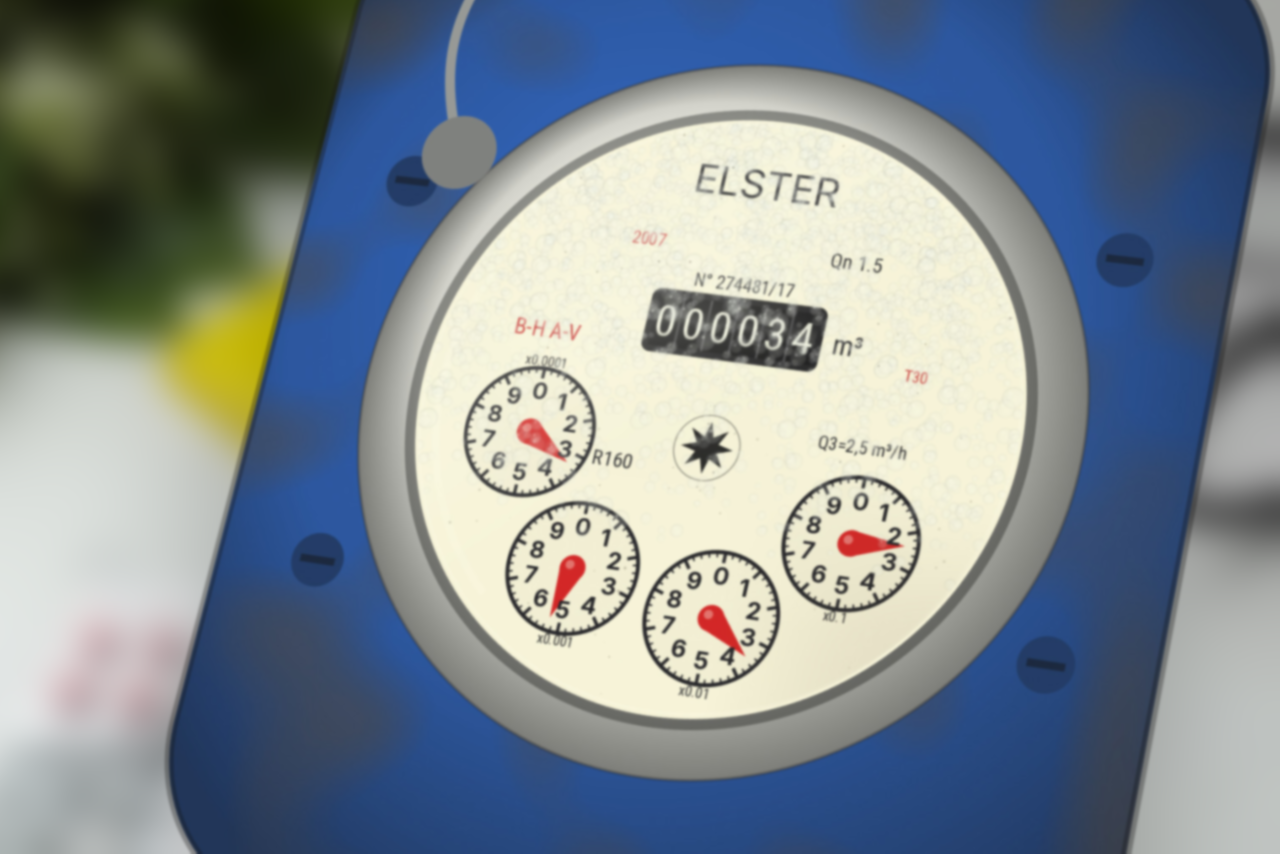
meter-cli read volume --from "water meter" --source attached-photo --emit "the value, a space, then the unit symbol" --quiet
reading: 34.2353 m³
